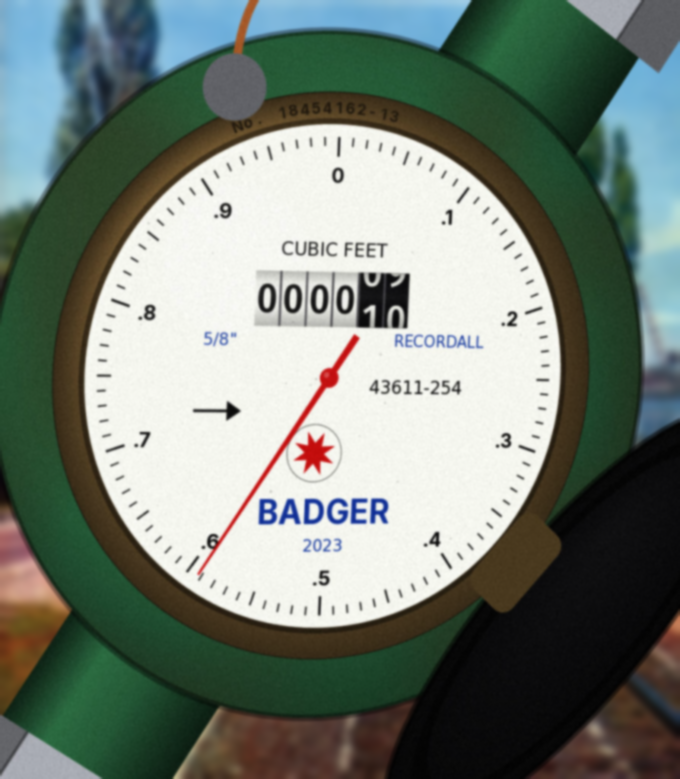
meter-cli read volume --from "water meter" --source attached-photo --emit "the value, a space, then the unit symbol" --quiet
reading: 9.59 ft³
